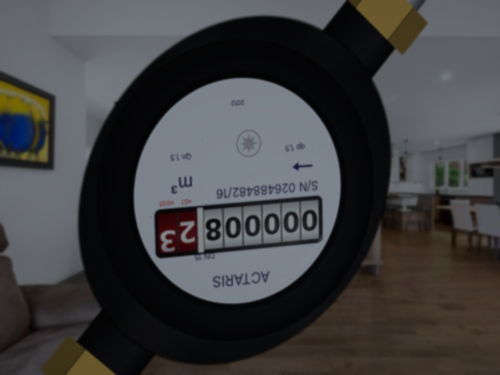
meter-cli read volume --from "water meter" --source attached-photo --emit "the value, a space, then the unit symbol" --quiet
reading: 8.23 m³
